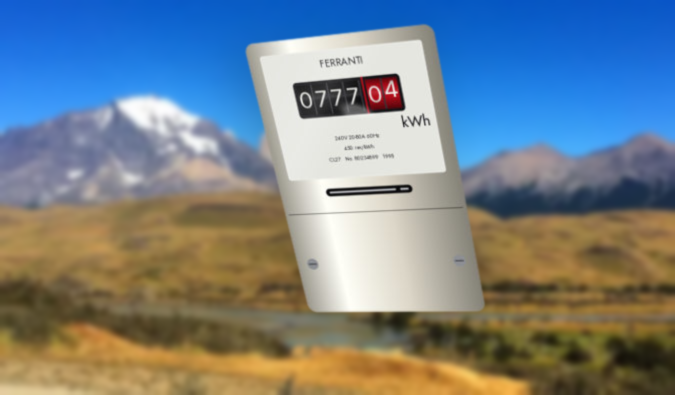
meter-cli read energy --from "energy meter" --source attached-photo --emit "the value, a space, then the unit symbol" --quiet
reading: 777.04 kWh
